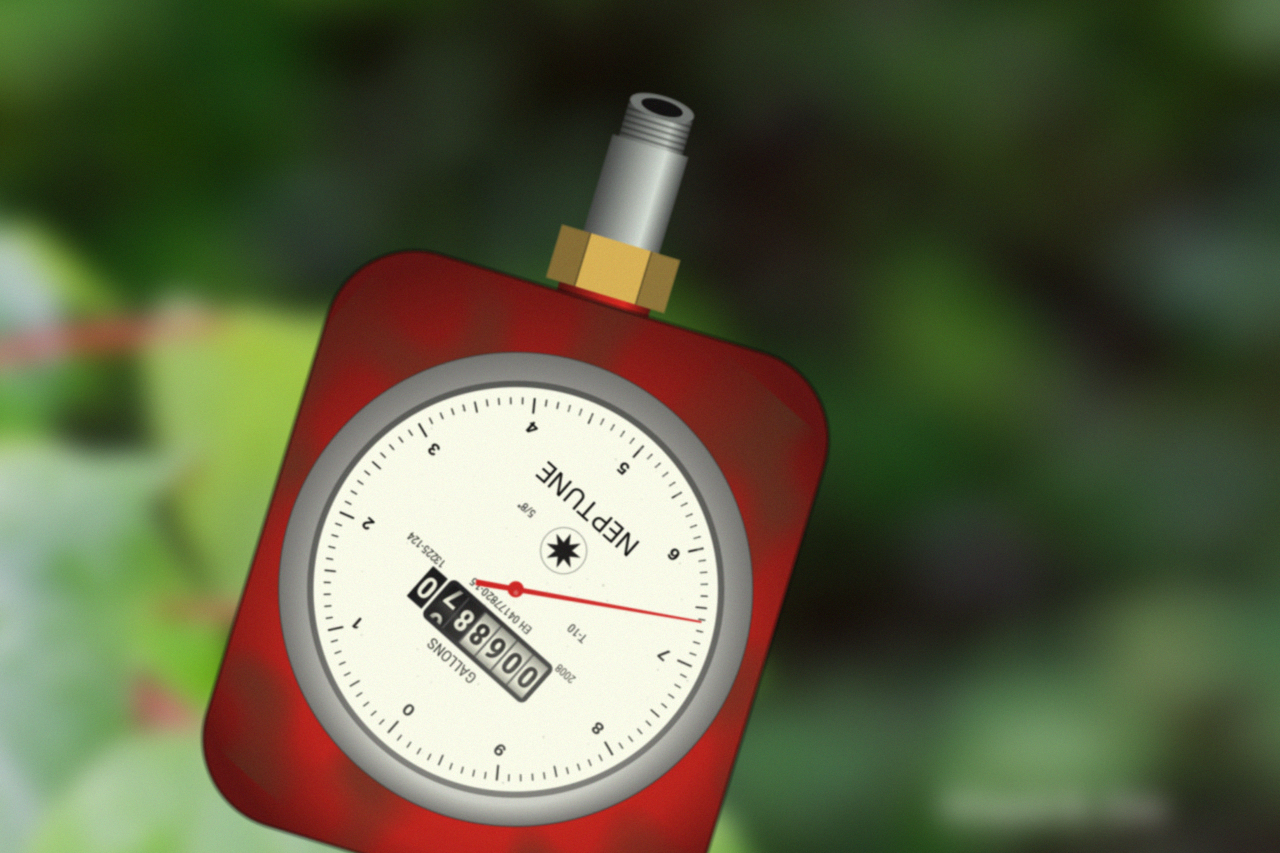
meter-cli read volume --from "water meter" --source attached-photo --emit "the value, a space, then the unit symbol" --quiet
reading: 68866.6 gal
